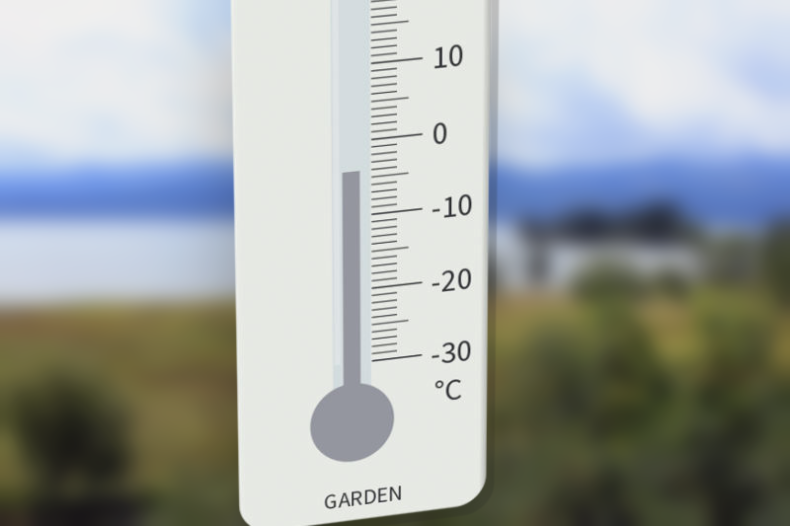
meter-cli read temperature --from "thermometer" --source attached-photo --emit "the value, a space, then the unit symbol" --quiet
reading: -4 °C
